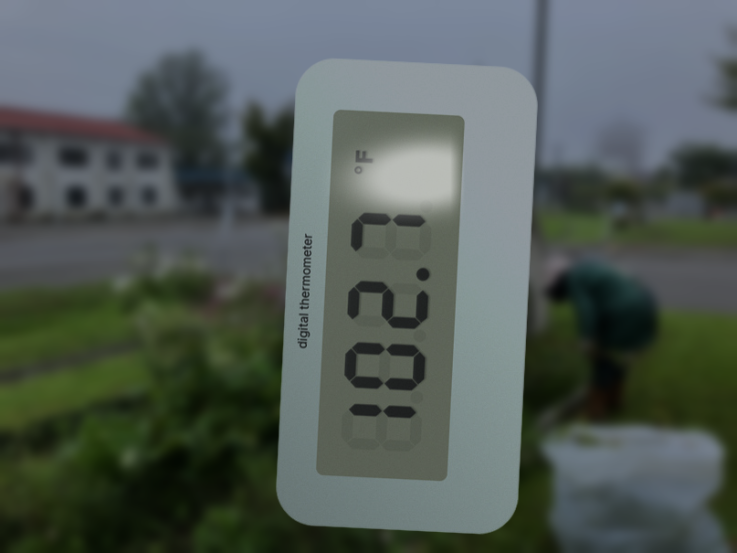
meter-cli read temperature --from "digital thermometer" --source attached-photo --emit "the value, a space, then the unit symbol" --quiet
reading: 102.7 °F
